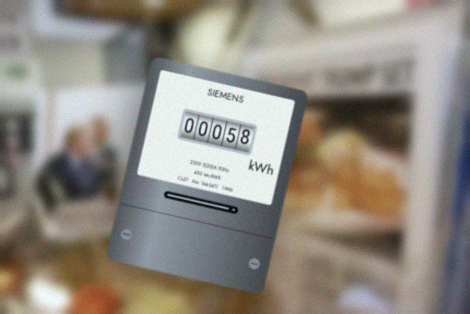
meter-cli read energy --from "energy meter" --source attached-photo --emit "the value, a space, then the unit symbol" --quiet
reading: 58 kWh
